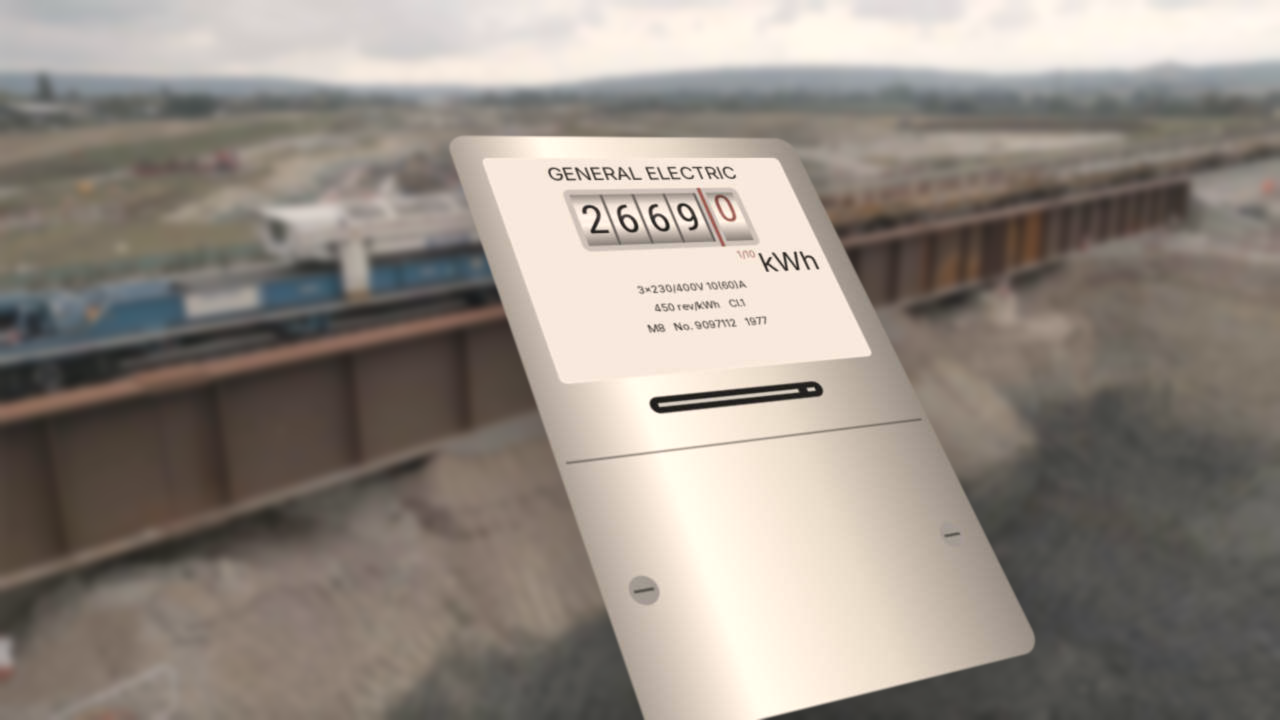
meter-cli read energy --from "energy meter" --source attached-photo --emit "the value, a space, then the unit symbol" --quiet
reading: 2669.0 kWh
